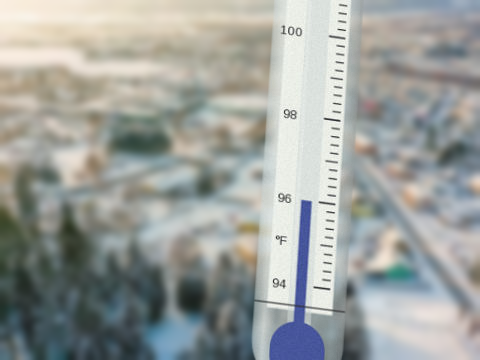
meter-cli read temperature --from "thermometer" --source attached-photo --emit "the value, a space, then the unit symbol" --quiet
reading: 96 °F
